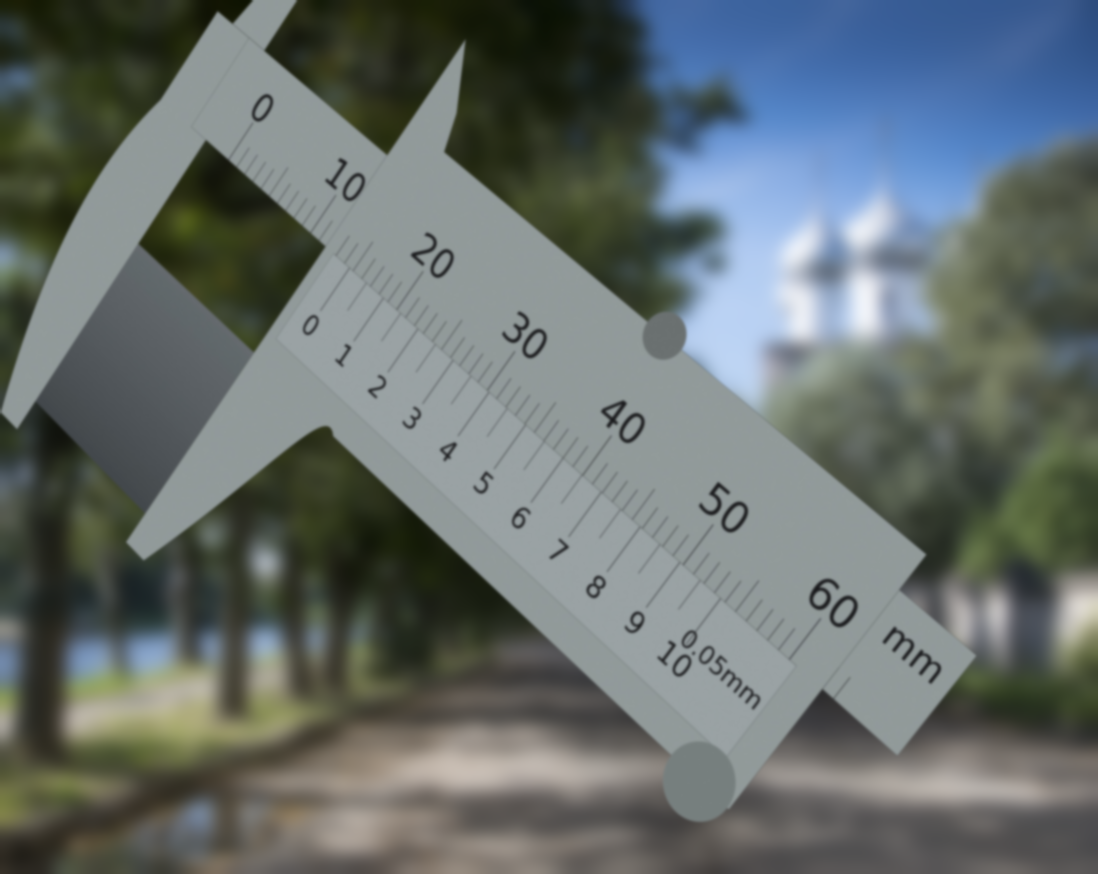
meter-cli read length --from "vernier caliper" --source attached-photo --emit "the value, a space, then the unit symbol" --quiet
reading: 14.6 mm
